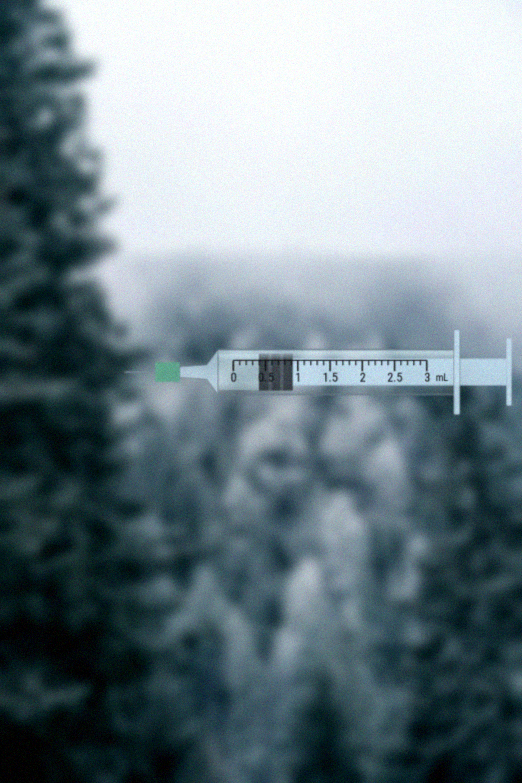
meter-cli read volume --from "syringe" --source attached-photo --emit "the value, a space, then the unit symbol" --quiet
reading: 0.4 mL
